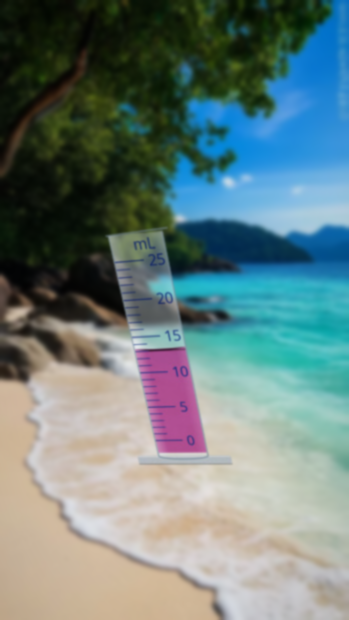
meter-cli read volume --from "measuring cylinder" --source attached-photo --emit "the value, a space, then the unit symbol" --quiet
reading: 13 mL
